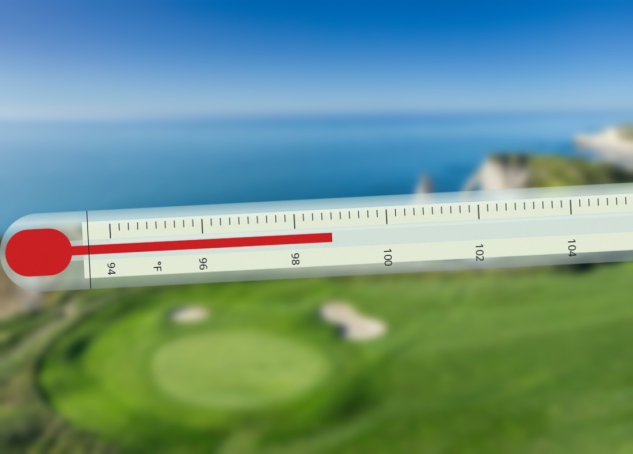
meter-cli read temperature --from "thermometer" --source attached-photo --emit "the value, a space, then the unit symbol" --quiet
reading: 98.8 °F
